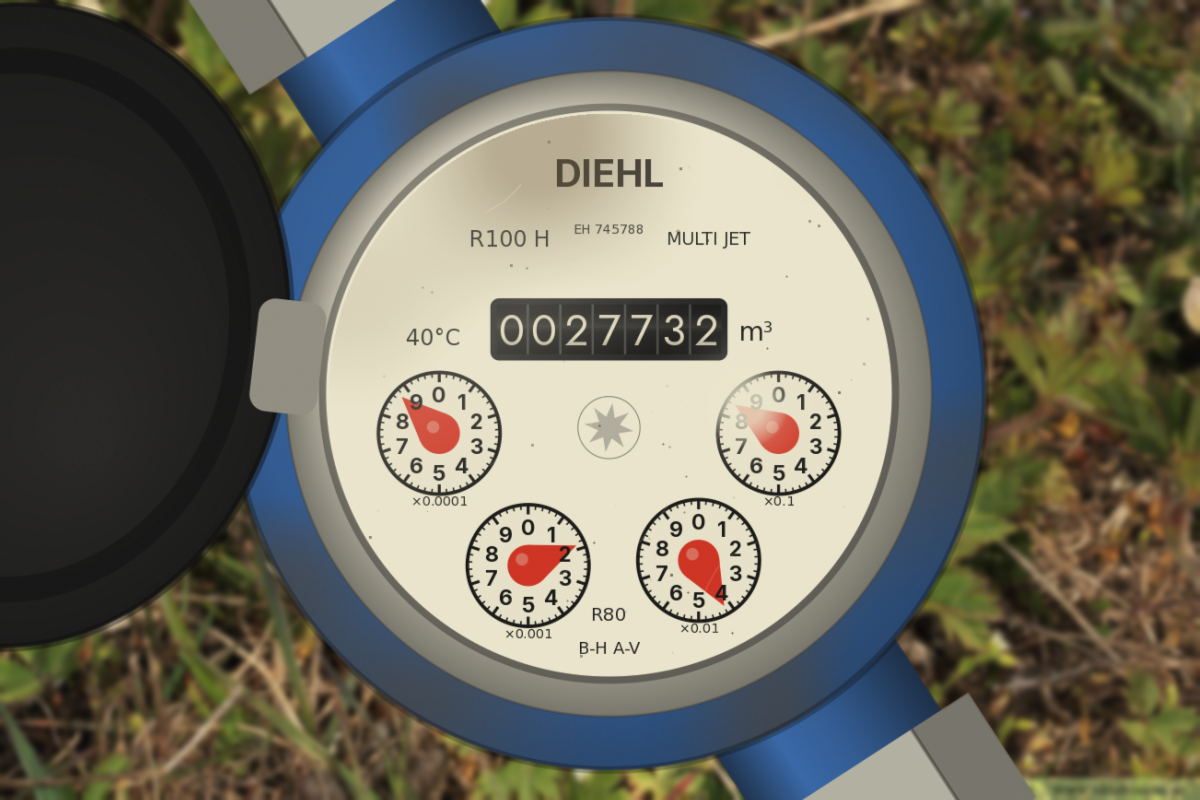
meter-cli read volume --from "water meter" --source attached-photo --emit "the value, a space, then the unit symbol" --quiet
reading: 27732.8418 m³
